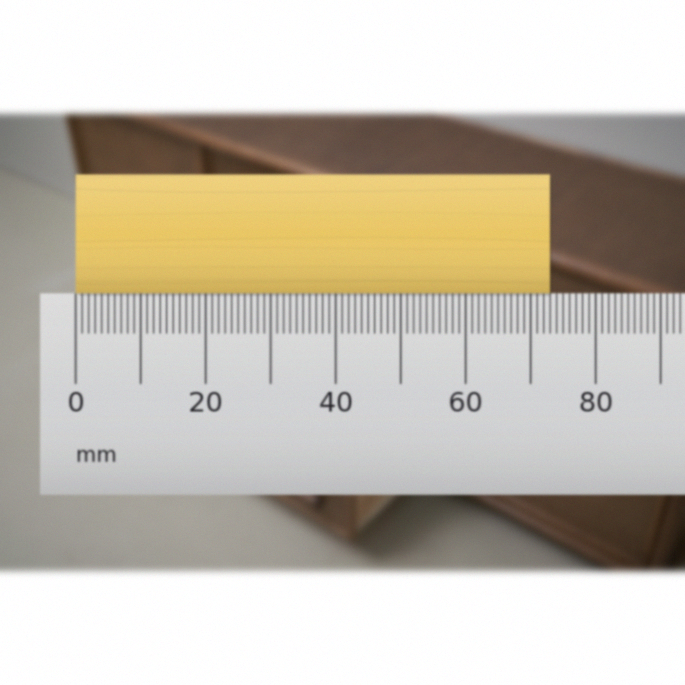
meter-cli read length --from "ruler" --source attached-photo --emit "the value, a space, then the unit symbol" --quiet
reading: 73 mm
